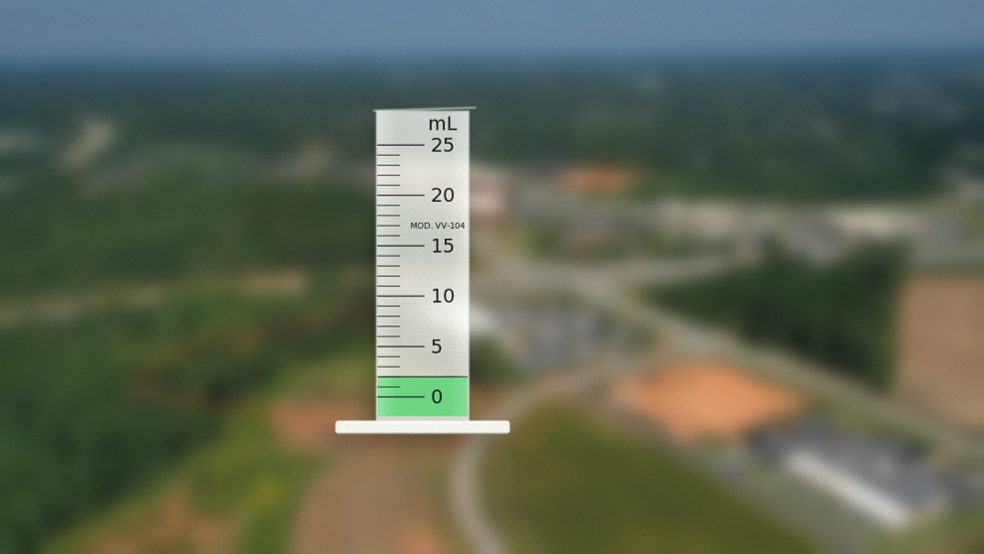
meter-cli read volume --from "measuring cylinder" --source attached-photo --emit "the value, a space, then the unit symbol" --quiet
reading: 2 mL
